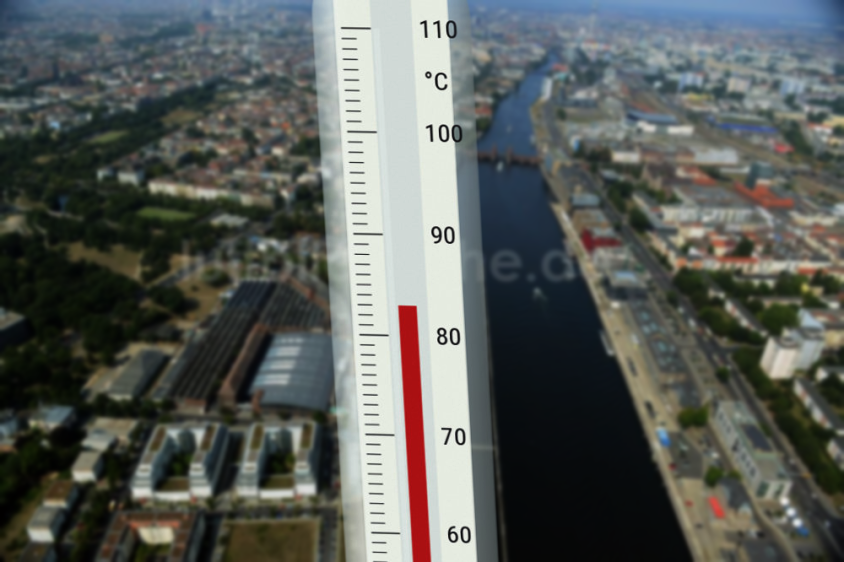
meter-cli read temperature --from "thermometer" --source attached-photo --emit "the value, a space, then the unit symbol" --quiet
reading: 83 °C
